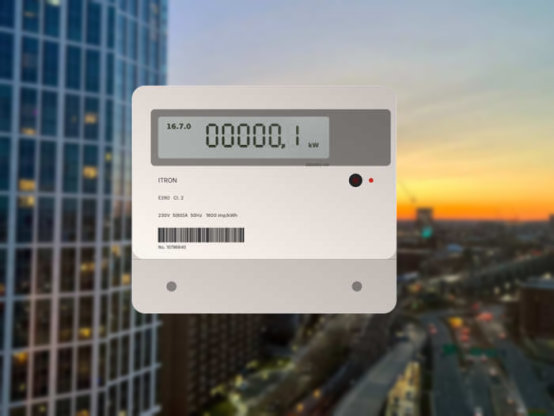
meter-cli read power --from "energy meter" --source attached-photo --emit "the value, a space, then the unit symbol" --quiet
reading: 0.1 kW
